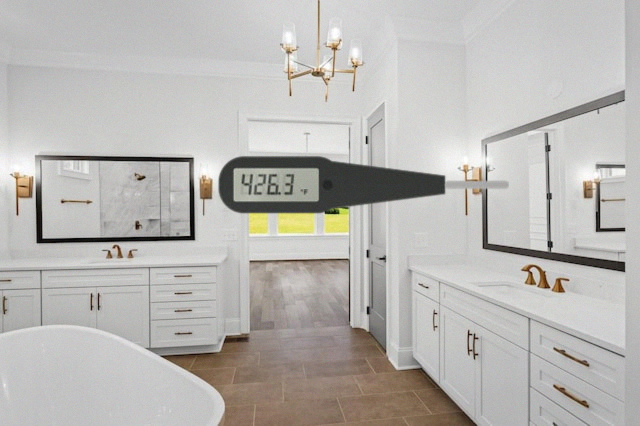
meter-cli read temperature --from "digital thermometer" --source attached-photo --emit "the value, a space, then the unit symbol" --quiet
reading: 426.3 °F
